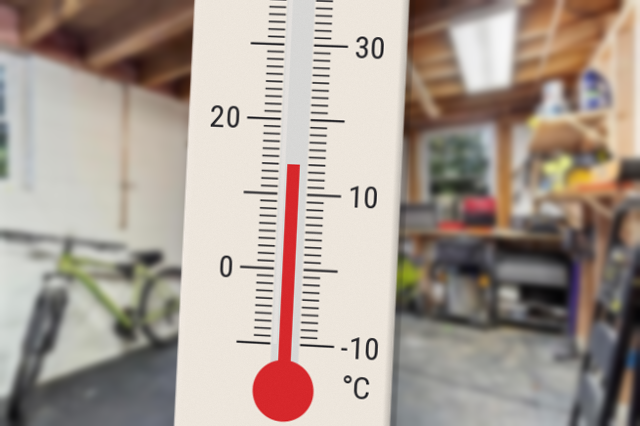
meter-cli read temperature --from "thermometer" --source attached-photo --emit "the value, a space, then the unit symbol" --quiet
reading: 14 °C
